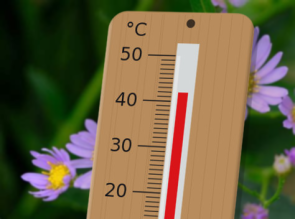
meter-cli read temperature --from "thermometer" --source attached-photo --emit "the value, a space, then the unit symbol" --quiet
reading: 42 °C
